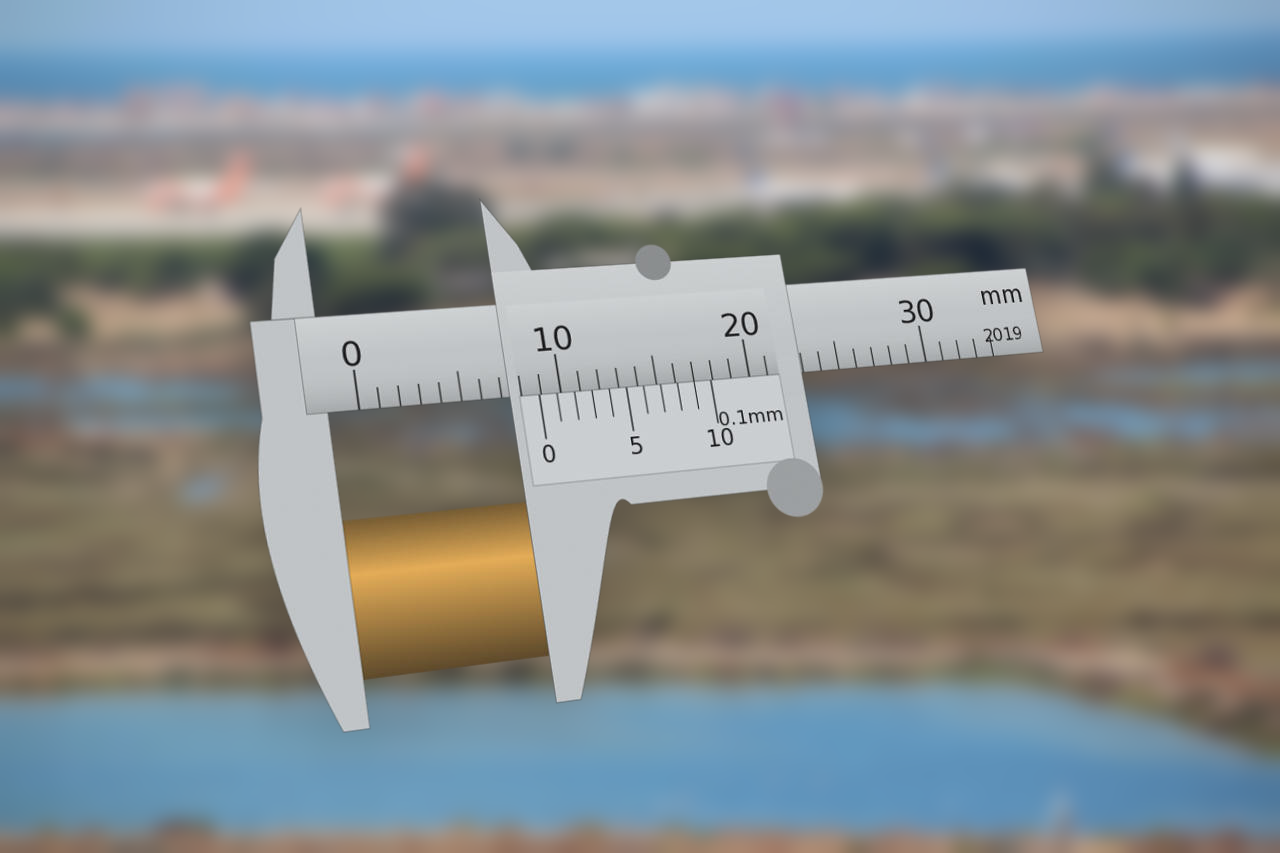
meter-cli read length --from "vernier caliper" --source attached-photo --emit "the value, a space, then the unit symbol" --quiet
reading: 8.9 mm
